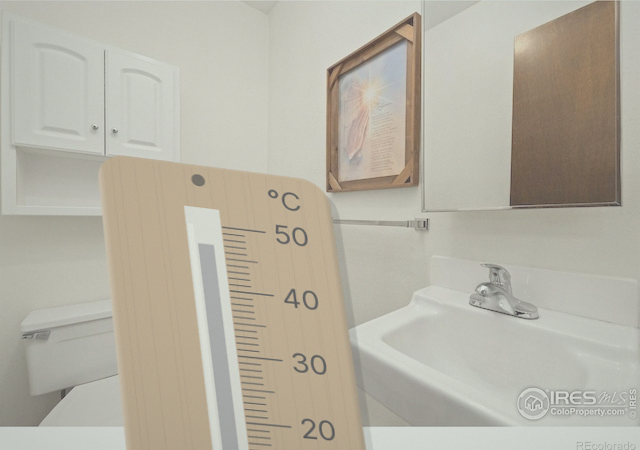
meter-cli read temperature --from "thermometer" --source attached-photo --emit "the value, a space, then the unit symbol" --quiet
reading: 47 °C
